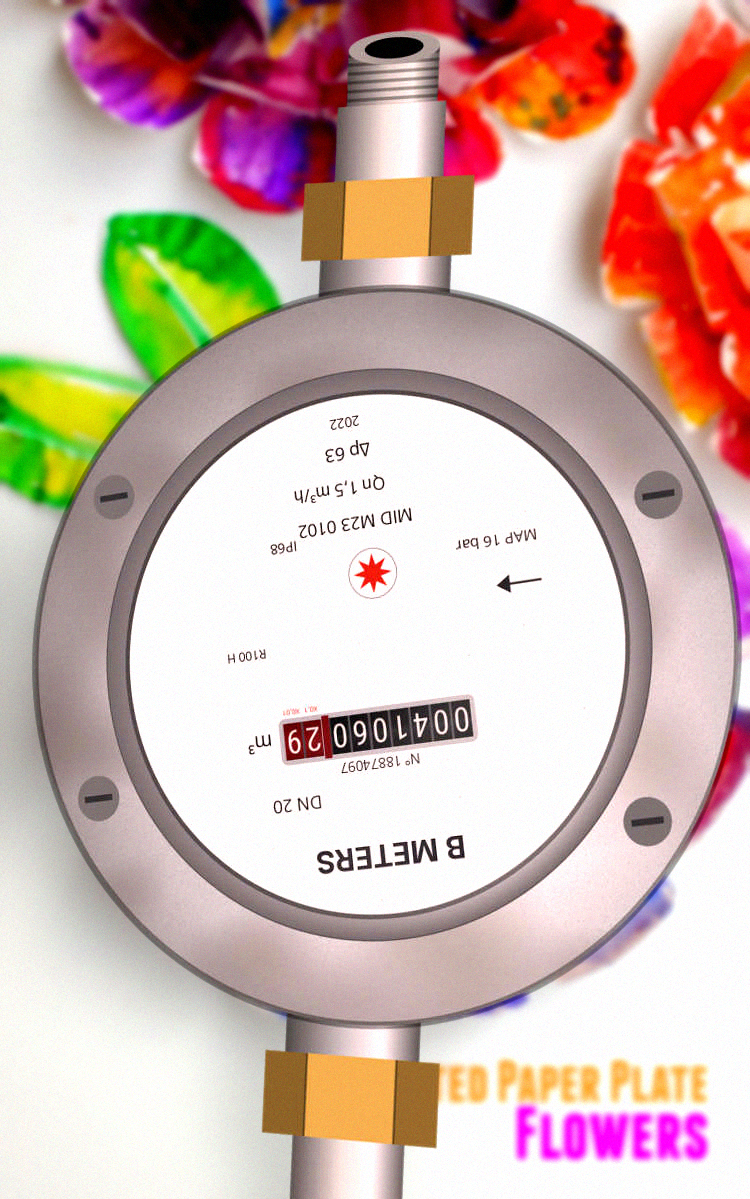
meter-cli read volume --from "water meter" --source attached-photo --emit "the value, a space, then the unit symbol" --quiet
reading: 41060.29 m³
